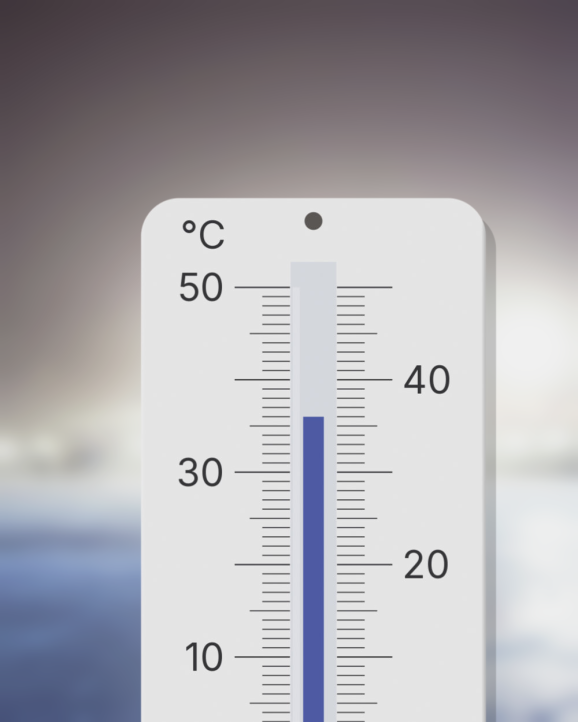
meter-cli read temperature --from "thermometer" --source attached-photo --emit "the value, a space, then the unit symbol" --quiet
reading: 36 °C
